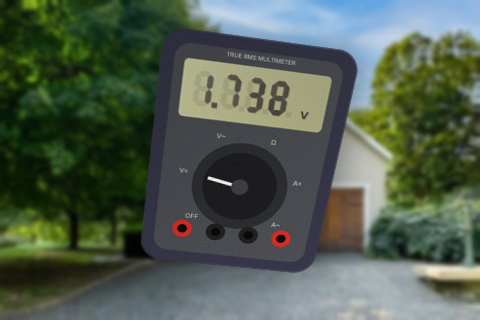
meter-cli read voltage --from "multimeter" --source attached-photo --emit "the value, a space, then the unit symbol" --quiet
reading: 1.738 V
